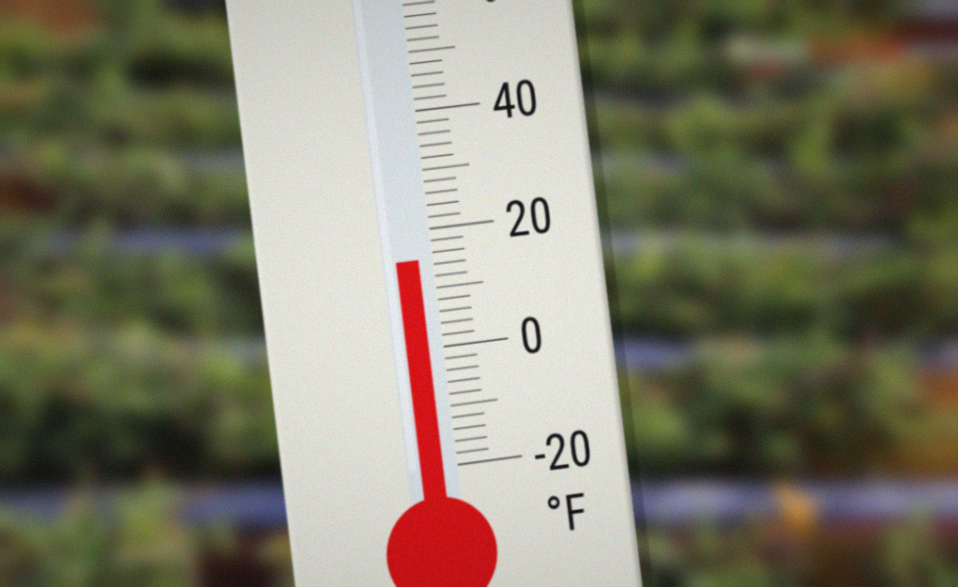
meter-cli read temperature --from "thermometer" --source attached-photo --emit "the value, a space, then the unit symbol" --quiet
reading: 15 °F
